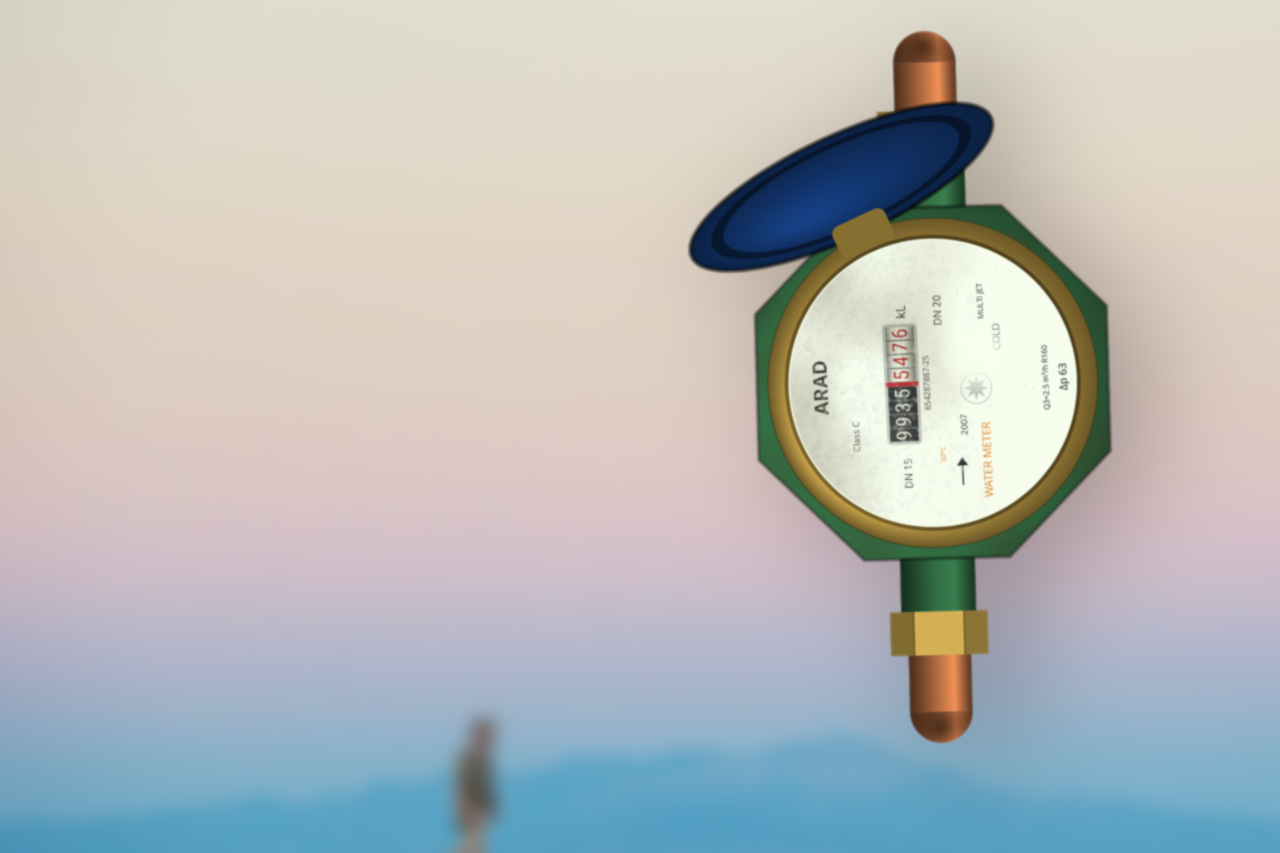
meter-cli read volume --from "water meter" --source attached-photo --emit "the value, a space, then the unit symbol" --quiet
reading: 9935.5476 kL
